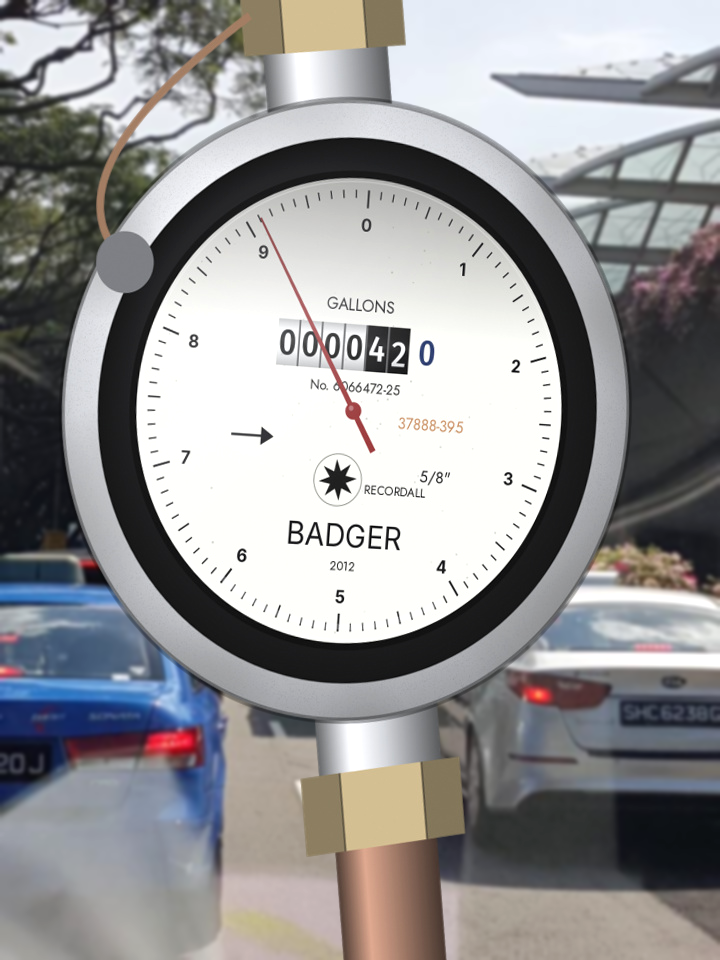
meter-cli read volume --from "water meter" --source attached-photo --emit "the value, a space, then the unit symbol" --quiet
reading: 419.1 gal
